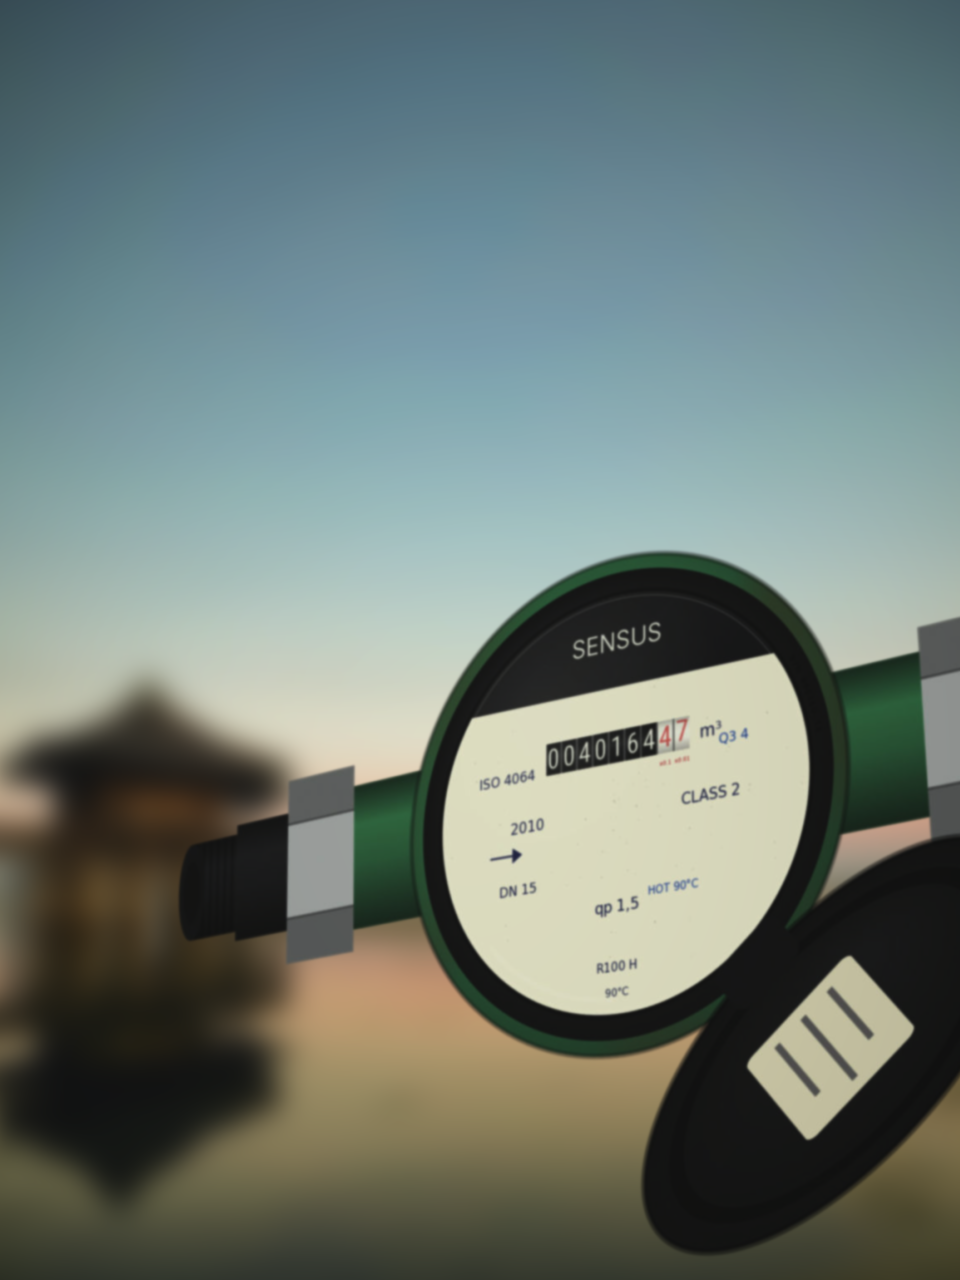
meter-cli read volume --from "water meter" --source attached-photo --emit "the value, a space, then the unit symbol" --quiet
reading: 40164.47 m³
